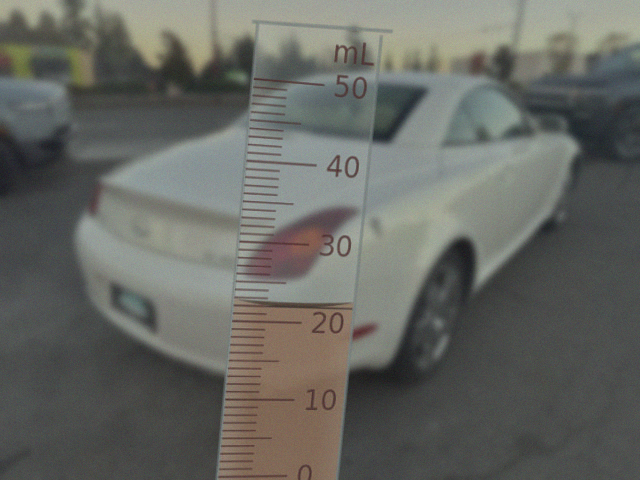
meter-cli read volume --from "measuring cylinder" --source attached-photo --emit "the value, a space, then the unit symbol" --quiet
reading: 22 mL
